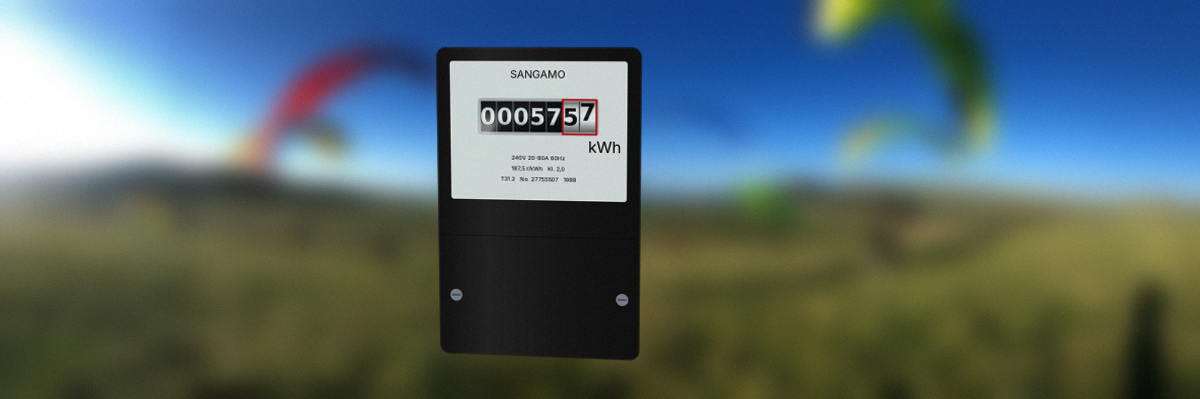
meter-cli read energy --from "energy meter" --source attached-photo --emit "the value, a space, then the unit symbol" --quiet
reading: 57.57 kWh
